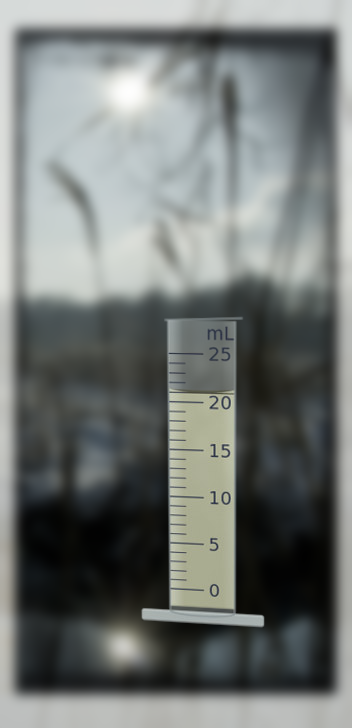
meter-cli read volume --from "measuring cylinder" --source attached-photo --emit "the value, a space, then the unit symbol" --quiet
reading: 21 mL
